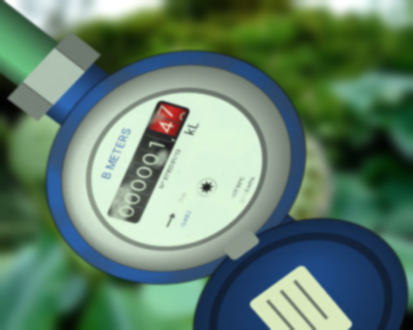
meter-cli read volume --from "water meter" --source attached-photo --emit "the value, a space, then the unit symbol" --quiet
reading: 1.47 kL
